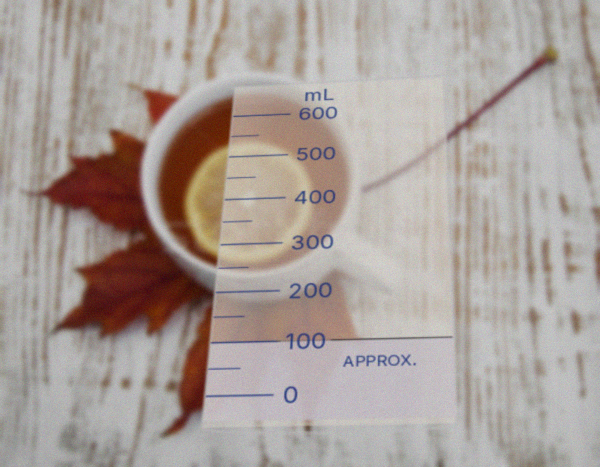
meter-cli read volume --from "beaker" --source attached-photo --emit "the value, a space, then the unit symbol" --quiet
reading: 100 mL
